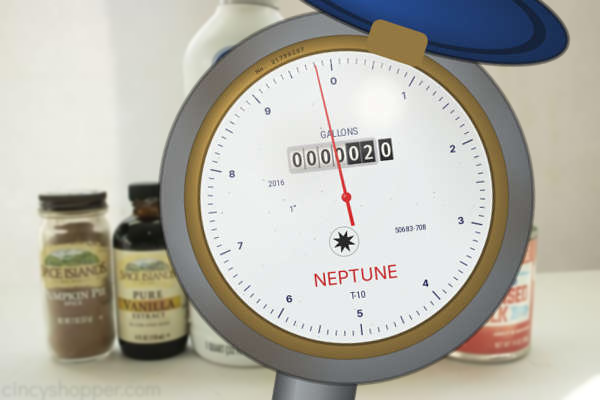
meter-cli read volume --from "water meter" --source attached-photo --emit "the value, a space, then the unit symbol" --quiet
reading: 19.8 gal
